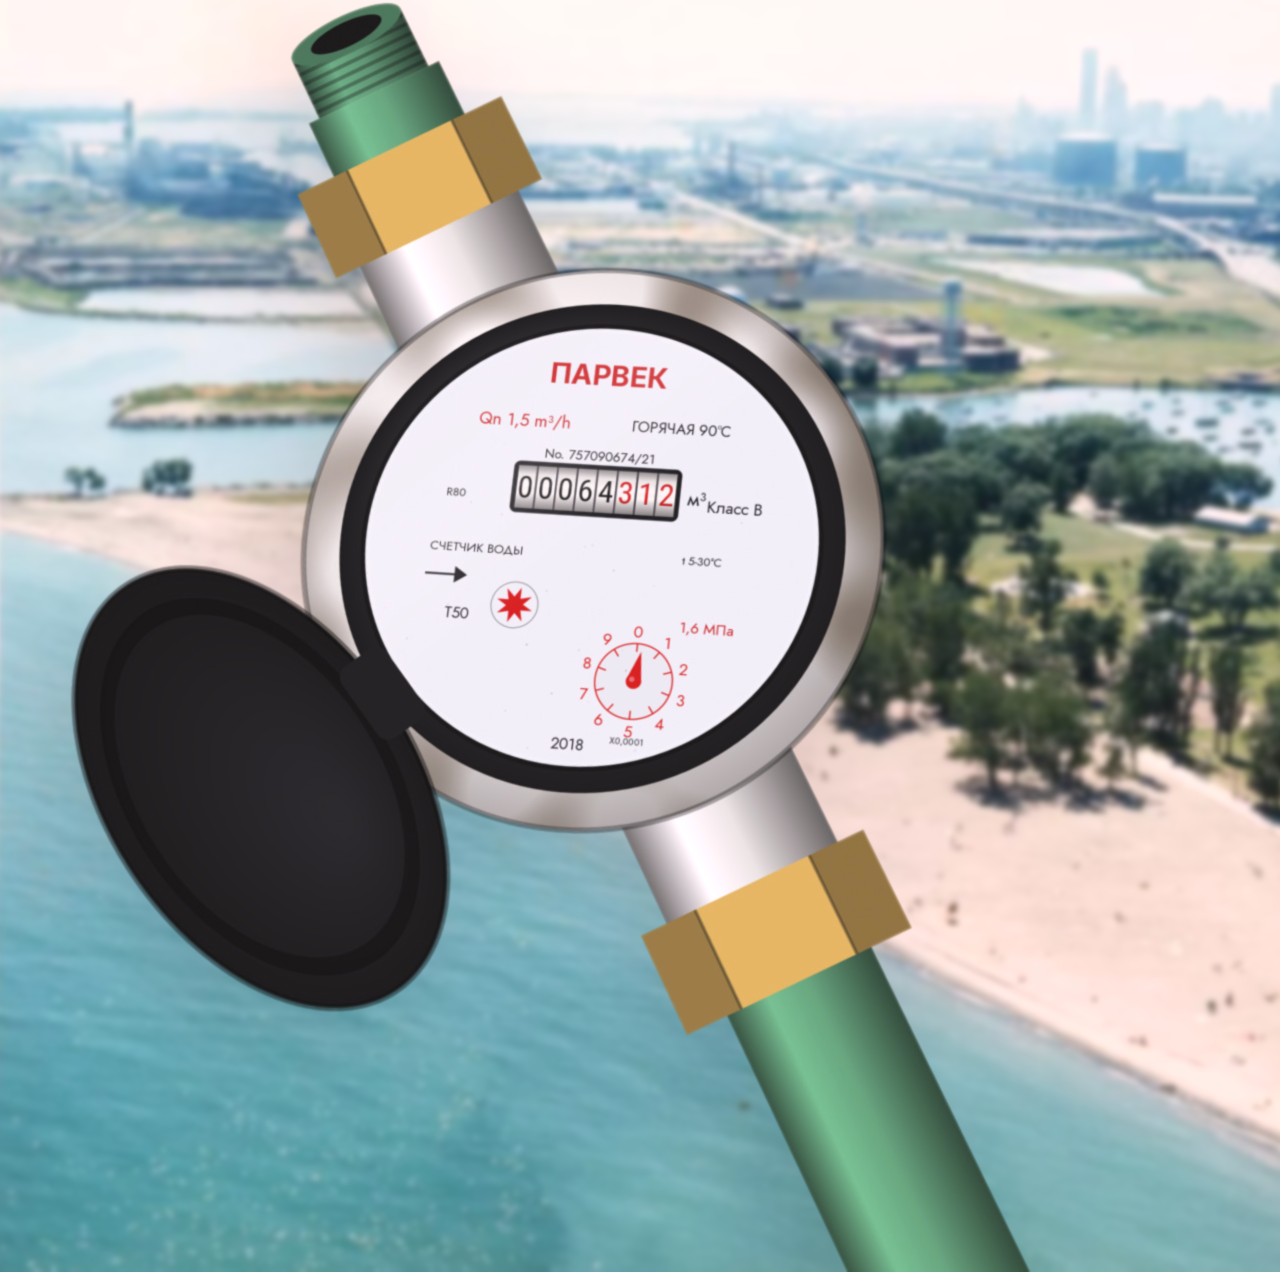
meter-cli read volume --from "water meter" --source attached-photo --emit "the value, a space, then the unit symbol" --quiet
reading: 64.3120 m³
